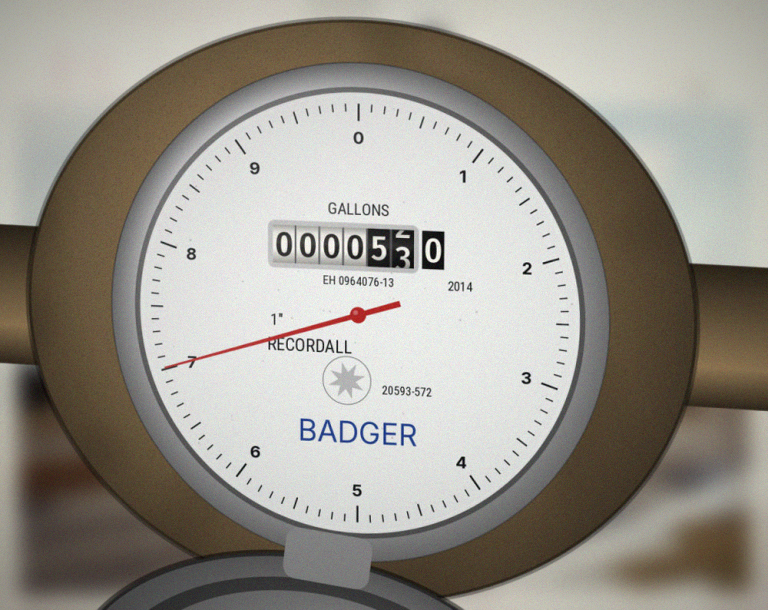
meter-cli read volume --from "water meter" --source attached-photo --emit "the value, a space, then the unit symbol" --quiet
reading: 527.0 gal
